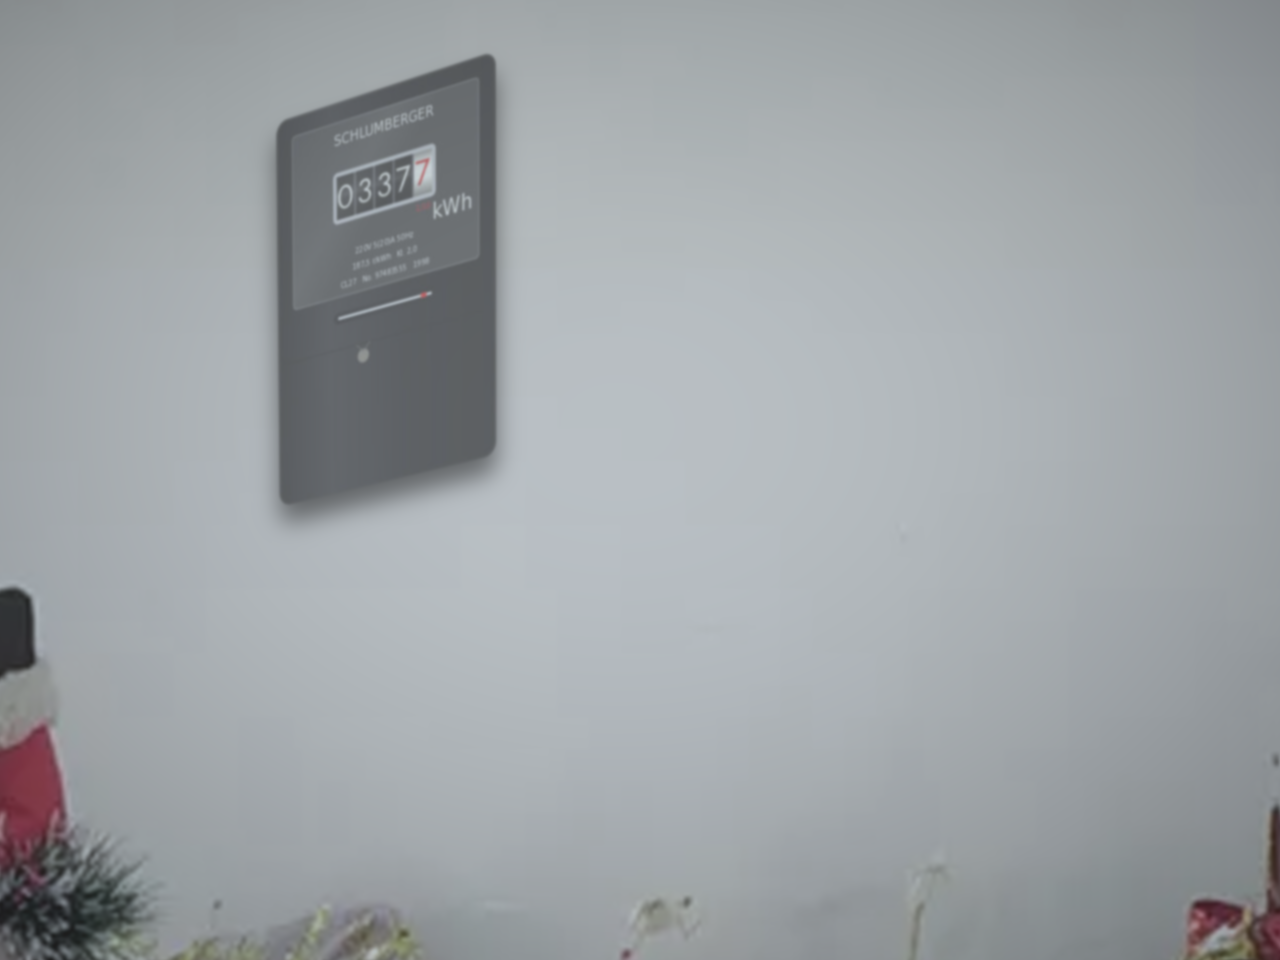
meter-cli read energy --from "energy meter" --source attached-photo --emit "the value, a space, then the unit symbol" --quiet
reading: 337.7 kWh
